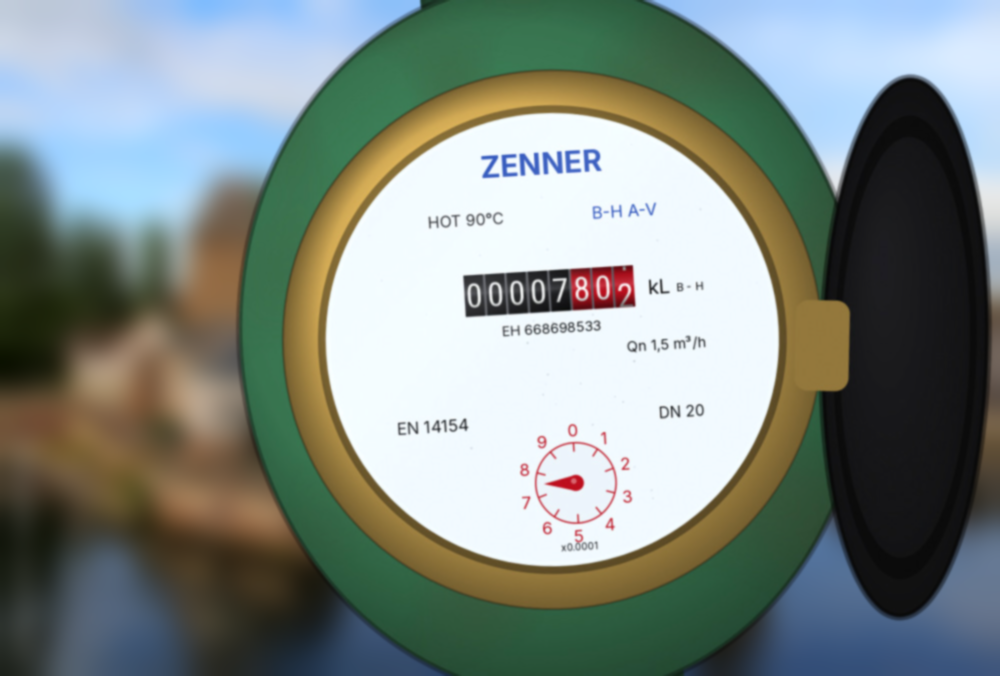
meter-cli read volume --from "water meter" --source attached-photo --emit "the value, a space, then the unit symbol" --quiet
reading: 7.8017 kL
